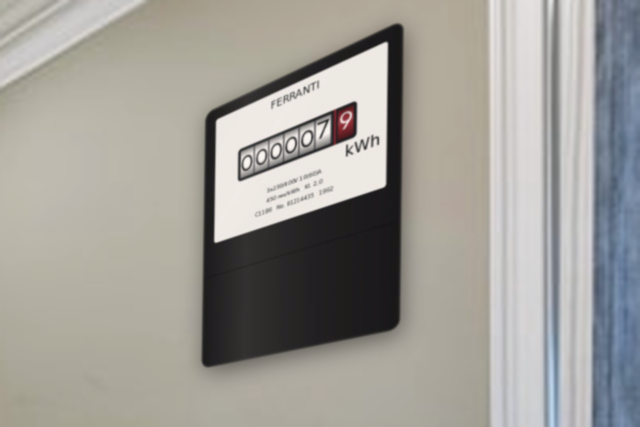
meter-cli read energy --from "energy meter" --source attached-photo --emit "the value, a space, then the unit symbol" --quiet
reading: 7.9 kWh
